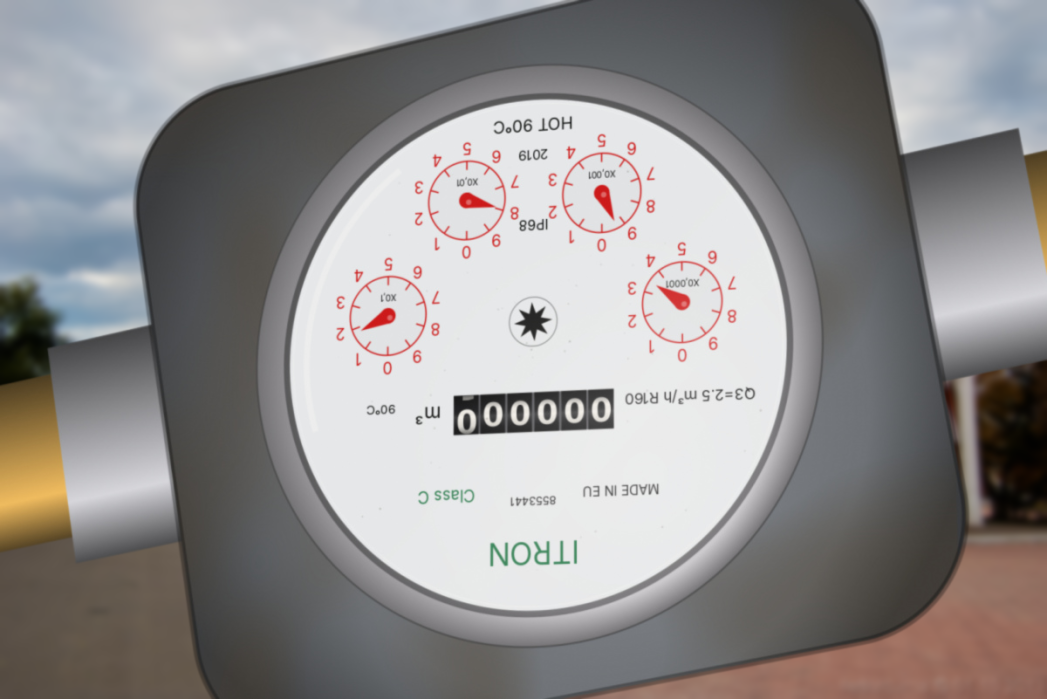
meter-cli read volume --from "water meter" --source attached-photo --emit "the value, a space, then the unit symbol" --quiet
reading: 0.1793 m³
